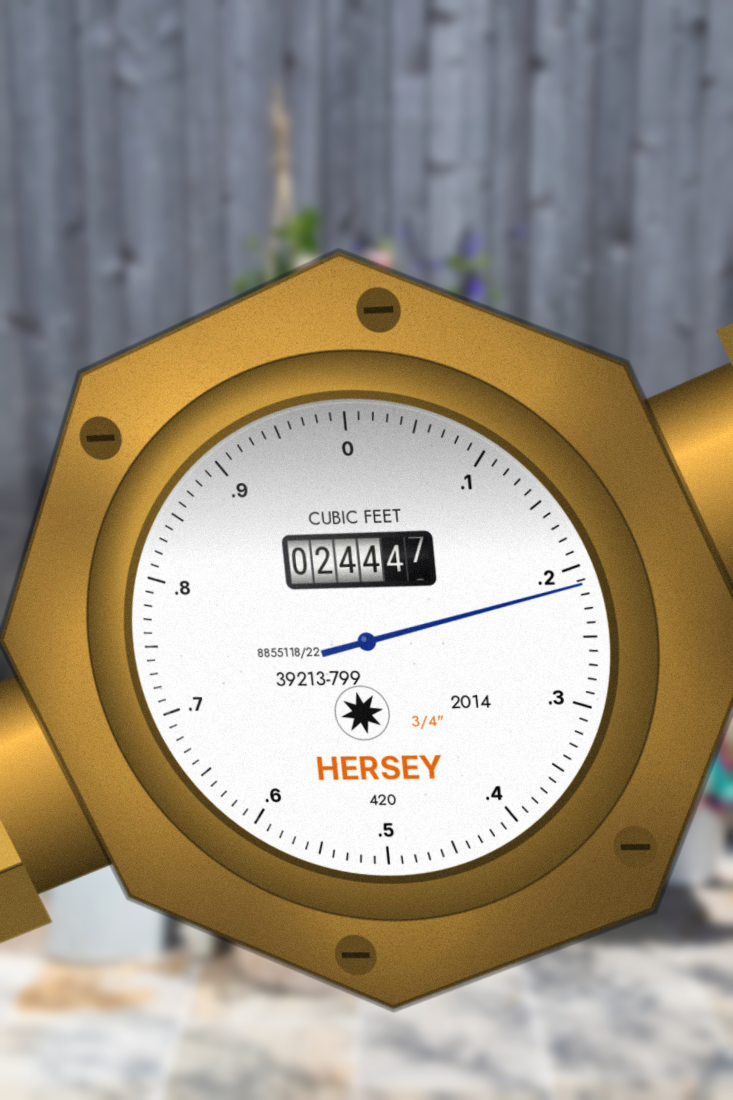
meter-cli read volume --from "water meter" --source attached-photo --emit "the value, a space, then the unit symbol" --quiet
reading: 24447.21 ft³
